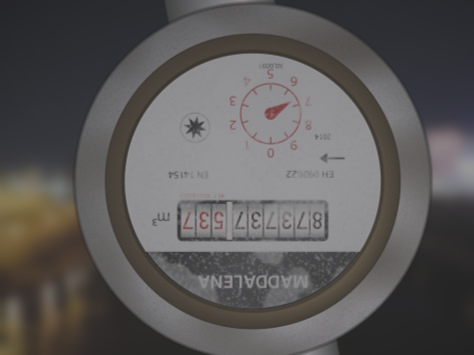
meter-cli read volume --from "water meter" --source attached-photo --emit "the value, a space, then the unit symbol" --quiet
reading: 873737.5376 m³
